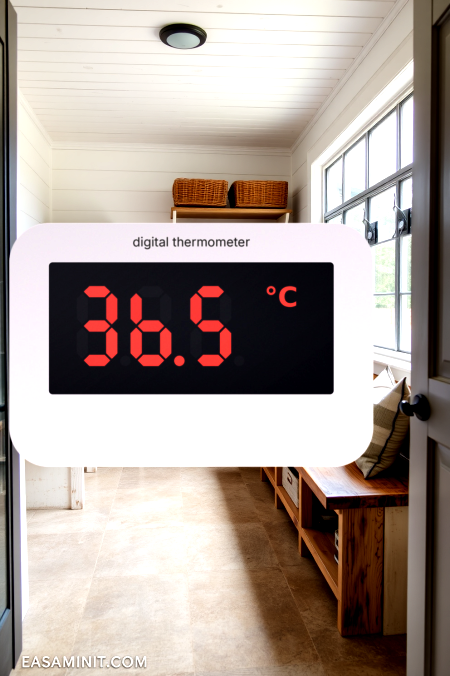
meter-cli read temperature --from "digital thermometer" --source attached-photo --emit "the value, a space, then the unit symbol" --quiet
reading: 36.5 °C
